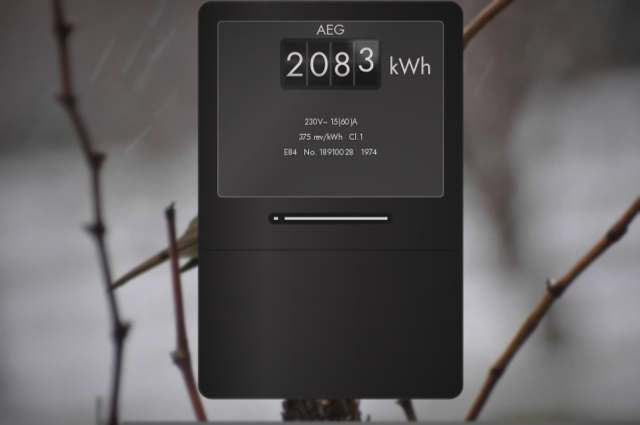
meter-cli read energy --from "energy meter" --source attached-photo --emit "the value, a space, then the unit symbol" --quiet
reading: 2083 kWh
